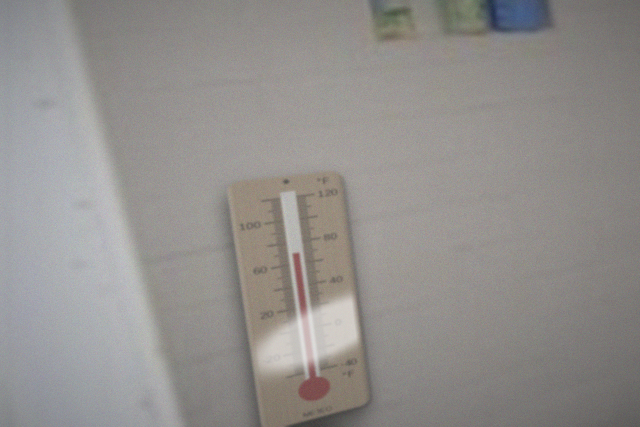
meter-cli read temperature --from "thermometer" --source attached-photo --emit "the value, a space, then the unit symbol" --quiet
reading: 70 °F
